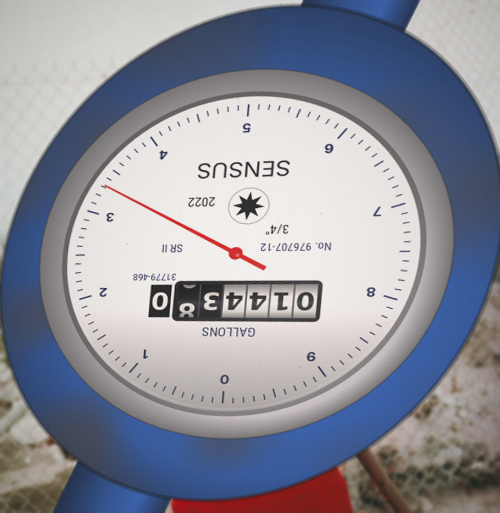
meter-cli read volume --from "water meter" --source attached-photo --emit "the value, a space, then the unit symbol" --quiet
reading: 144383.3 gal
